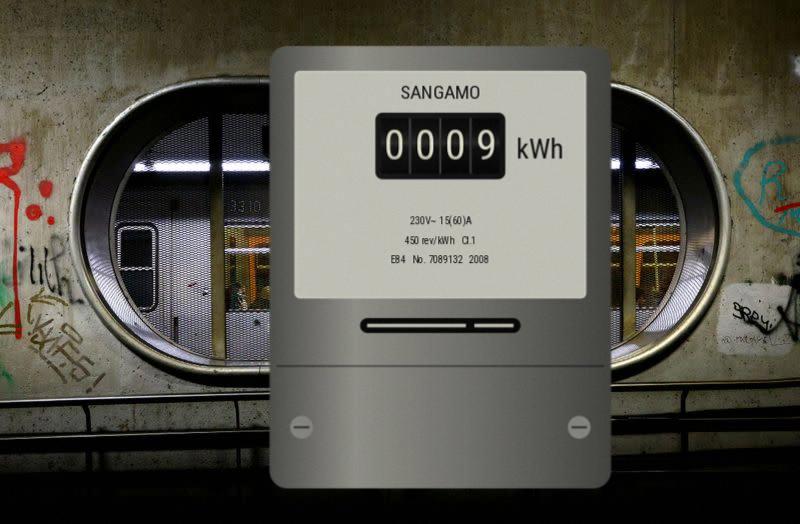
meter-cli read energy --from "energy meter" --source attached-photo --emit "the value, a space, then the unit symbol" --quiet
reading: 9 kWh
